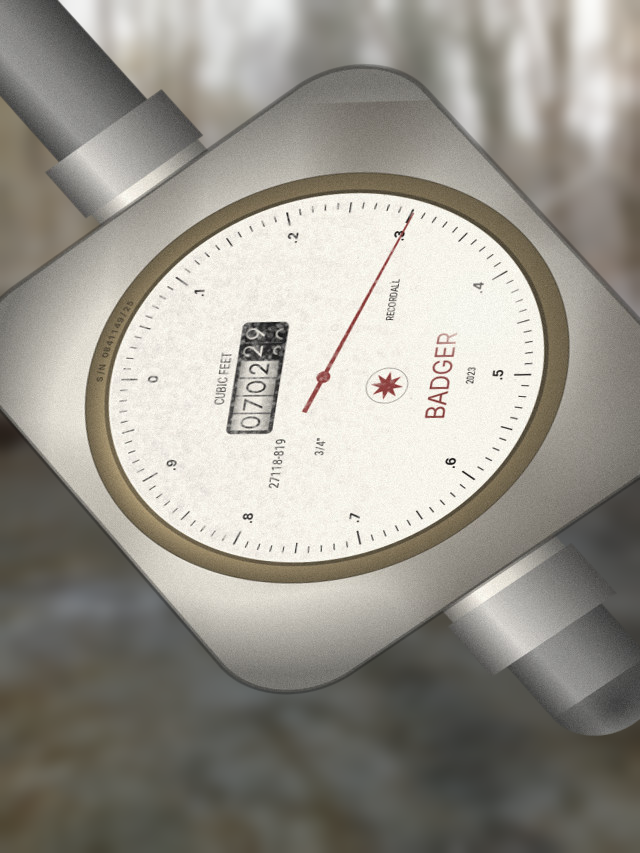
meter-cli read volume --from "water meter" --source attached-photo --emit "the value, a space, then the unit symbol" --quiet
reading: 70229.30 ft³
